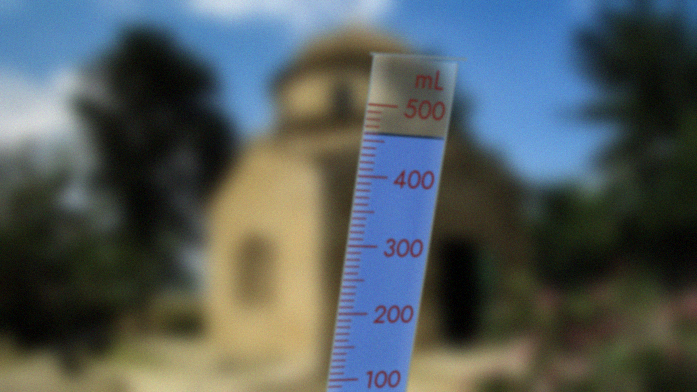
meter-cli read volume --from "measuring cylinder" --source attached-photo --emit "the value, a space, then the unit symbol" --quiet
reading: 460 mL
